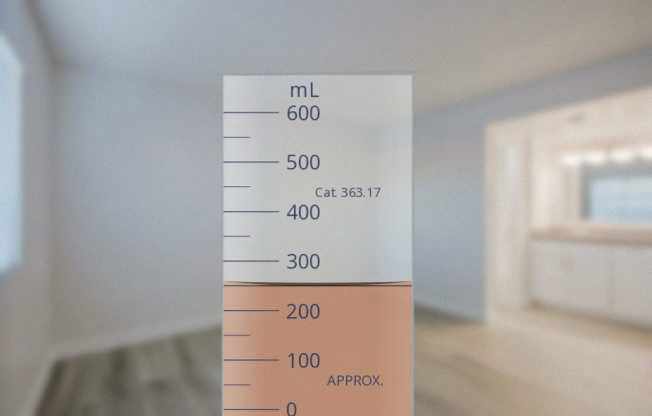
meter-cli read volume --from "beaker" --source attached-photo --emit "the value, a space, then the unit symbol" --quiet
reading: 250 mL
